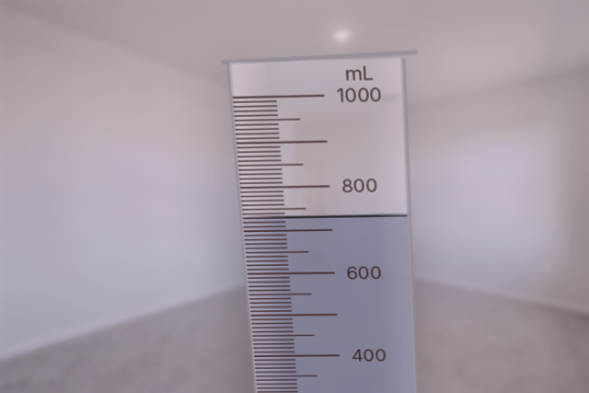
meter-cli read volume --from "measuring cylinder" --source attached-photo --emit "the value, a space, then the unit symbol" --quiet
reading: 730 mL
